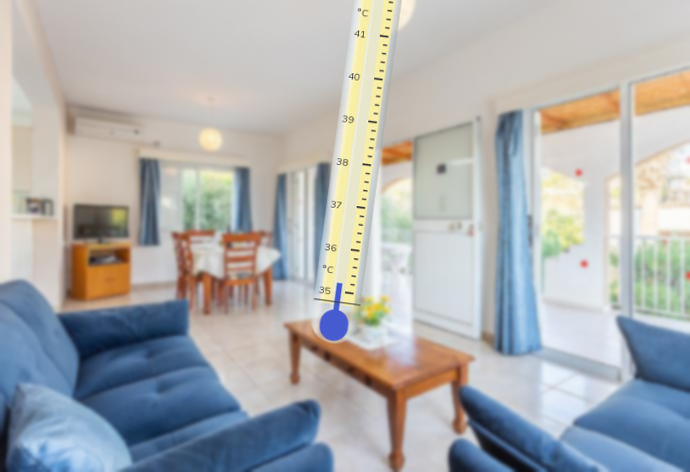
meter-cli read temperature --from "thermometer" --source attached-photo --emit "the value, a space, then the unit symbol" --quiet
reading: 35.2 °C
